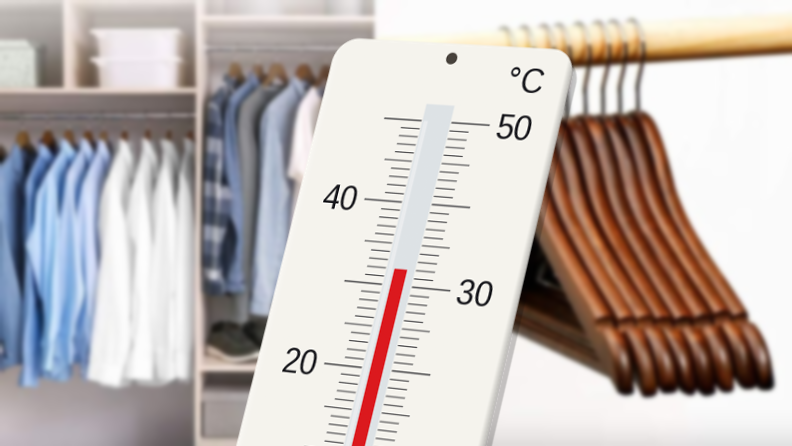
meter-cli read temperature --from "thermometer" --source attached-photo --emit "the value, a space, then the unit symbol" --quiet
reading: 32 °C
